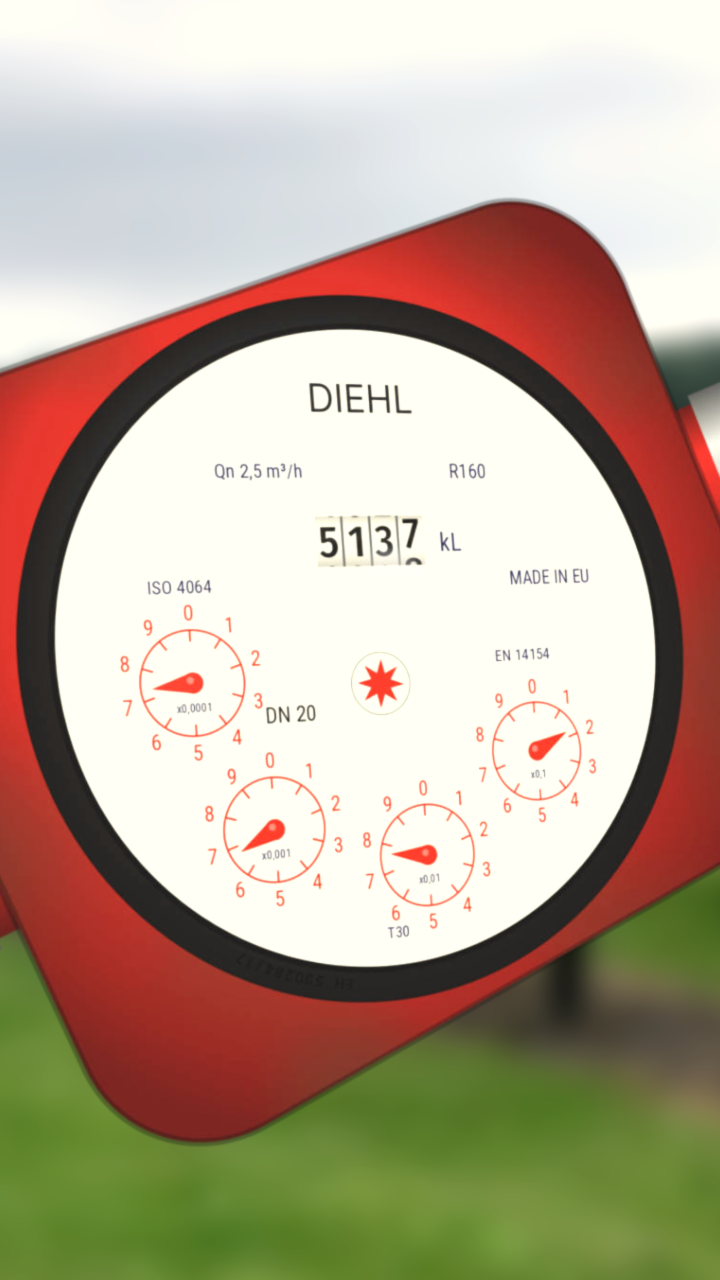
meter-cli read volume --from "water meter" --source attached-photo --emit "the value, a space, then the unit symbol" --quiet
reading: 5137.1767 kL
